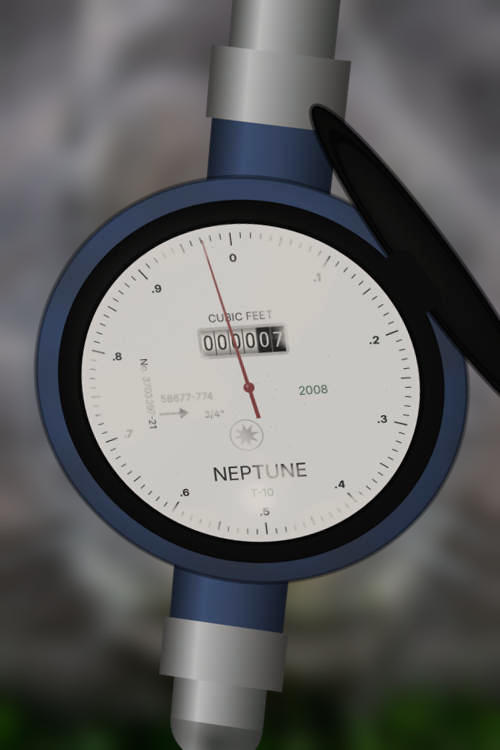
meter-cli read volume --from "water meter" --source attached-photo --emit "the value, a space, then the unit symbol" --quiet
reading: 6.97 ft³
